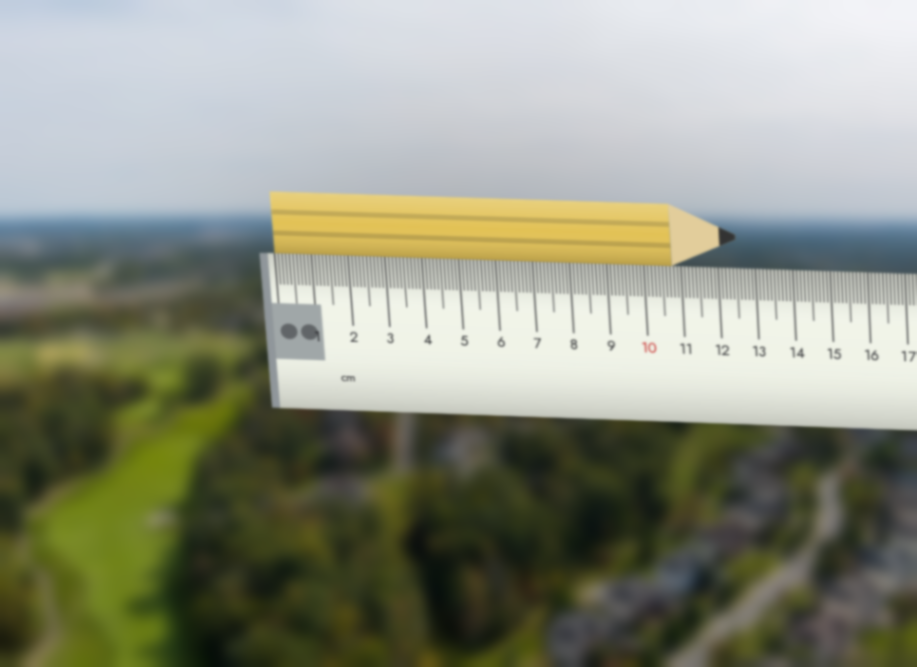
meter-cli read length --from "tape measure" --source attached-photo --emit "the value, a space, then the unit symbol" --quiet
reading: 12.5 cm
